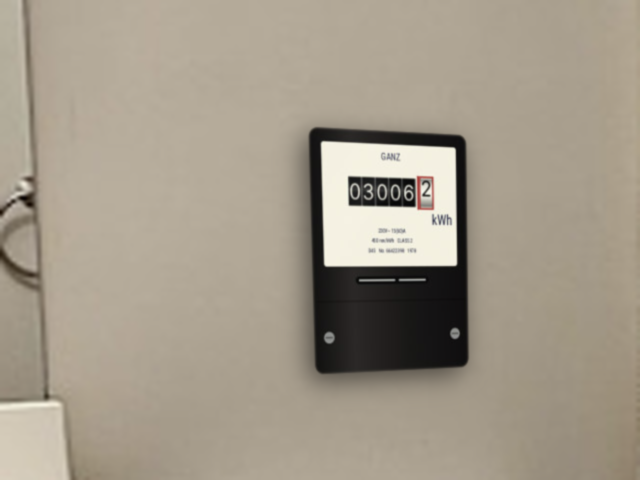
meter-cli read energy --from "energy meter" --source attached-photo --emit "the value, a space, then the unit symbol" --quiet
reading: 3006.2 kWh
